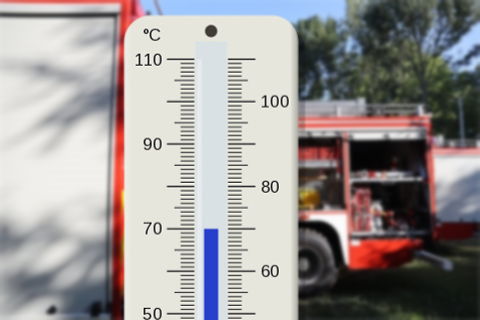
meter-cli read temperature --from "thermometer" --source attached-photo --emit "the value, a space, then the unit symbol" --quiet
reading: 70 °C
